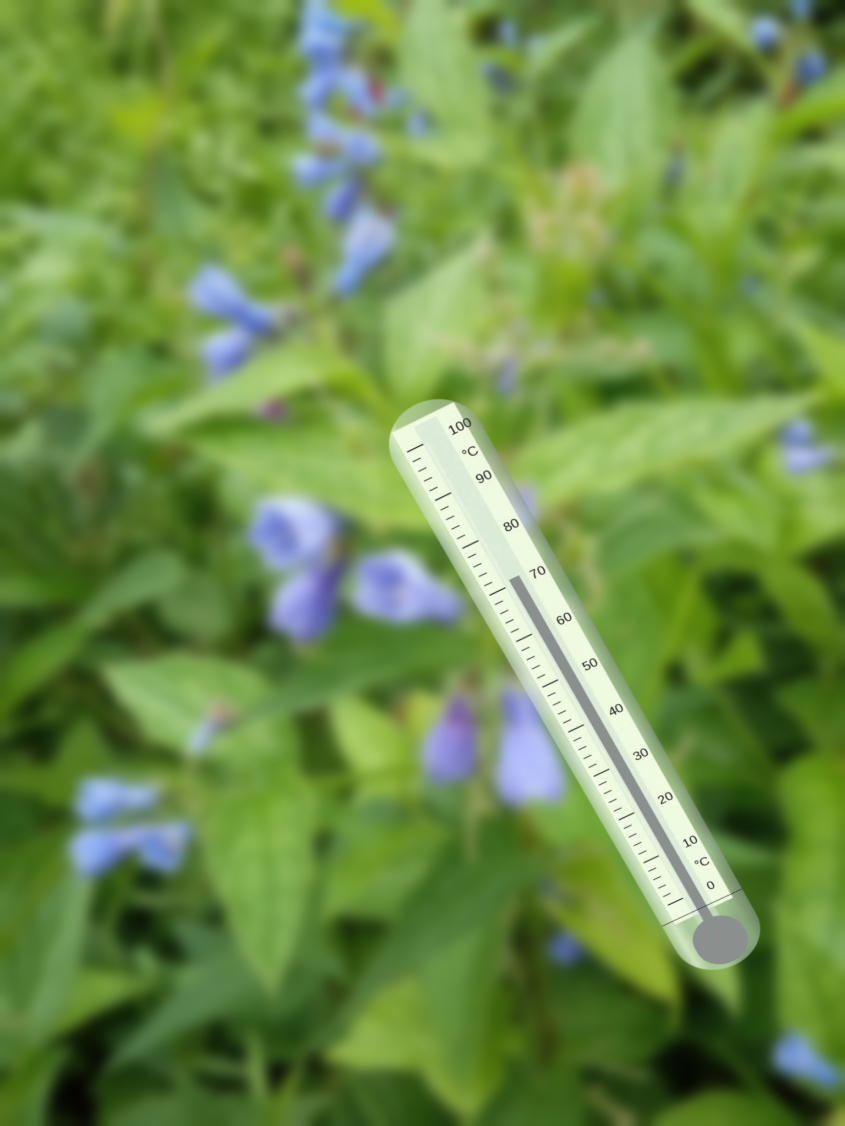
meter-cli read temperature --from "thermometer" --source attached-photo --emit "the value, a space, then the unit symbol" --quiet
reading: 71 °C
